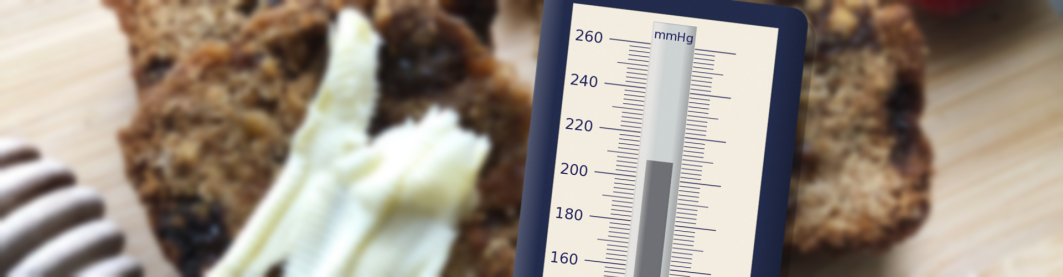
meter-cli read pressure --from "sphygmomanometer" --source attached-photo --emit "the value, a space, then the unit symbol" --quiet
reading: 208 mmHg
